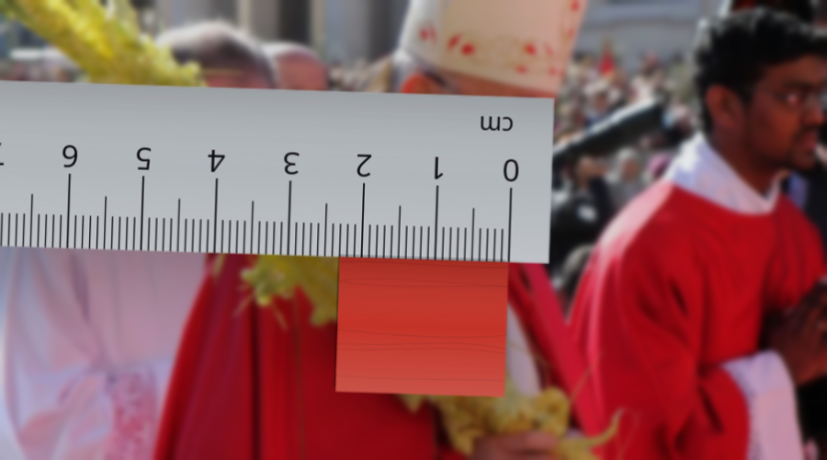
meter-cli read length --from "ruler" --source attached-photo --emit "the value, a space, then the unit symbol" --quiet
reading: 2.3 cm
